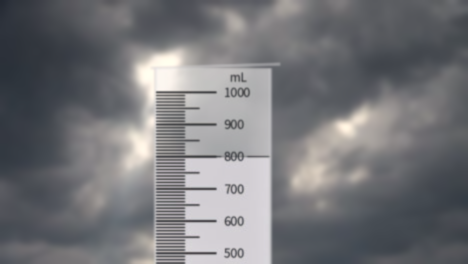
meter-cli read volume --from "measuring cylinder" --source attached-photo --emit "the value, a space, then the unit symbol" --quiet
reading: 800 mL
